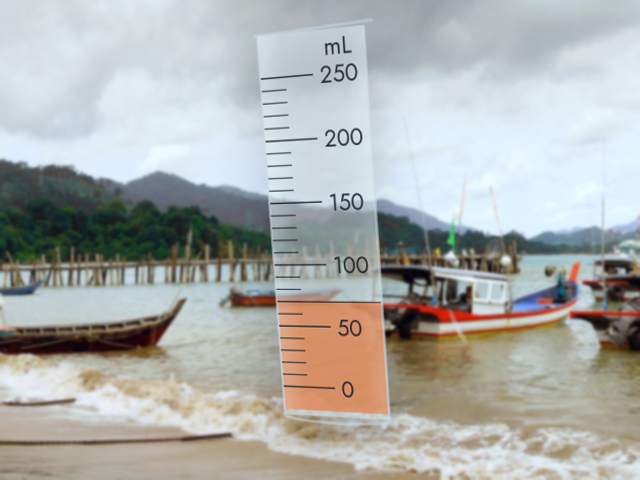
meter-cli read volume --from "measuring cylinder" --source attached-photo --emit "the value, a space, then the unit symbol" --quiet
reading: 70 mL
